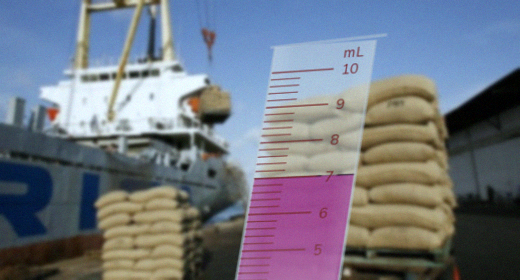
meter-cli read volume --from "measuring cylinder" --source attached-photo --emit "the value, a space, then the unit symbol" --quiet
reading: 7 mL
